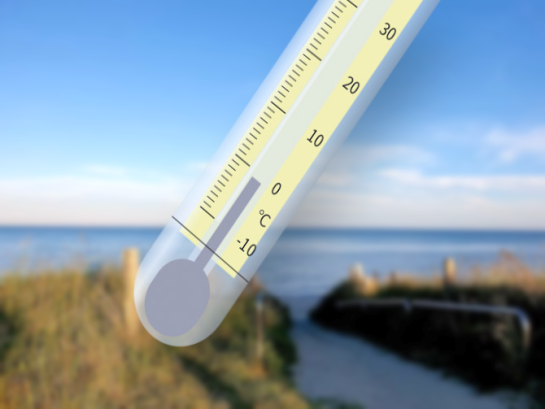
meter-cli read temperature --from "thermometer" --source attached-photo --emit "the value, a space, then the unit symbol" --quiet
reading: -1 °C
